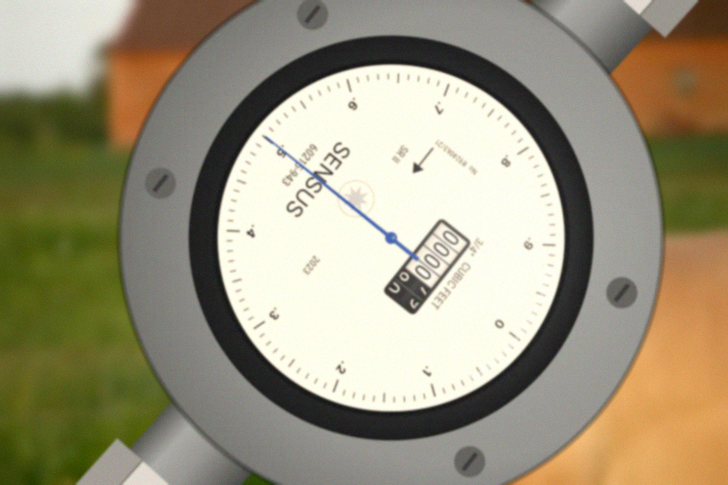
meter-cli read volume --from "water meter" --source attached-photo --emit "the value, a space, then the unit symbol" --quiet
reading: 79.50 ft³
